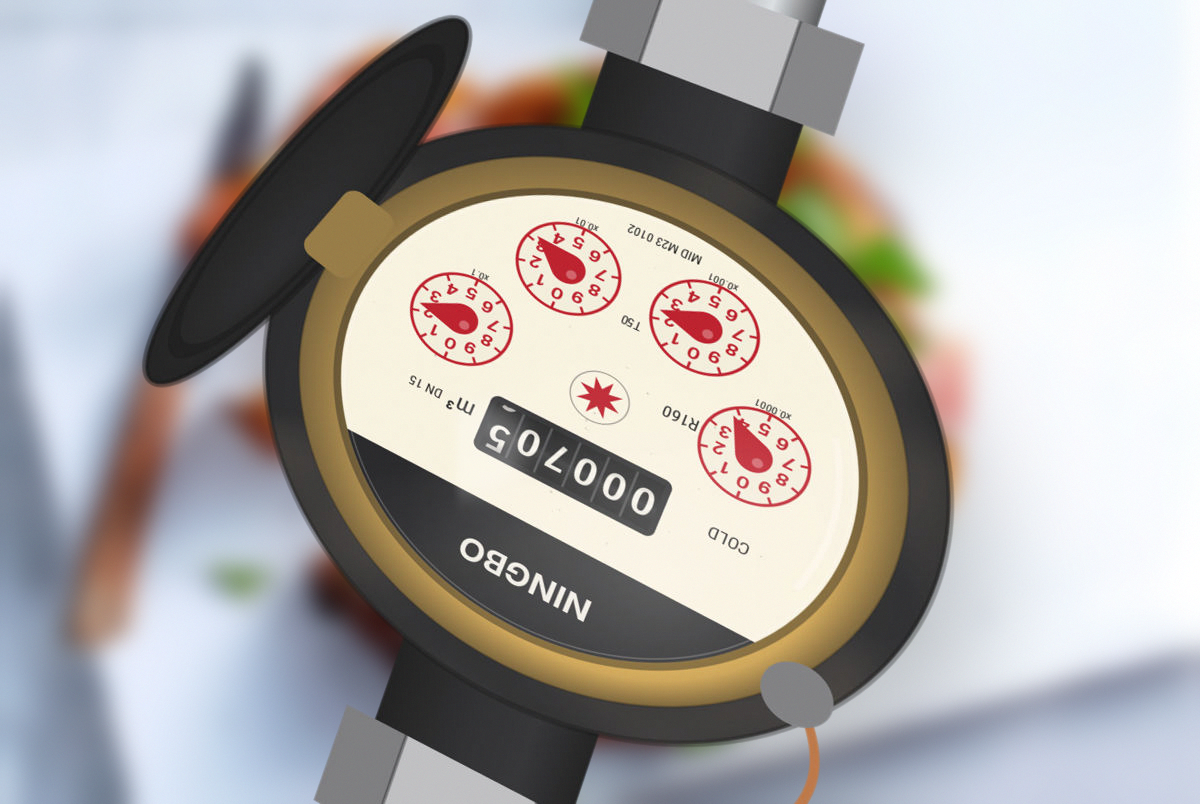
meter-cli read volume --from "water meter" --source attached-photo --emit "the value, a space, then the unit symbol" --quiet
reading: 705.2323 m³
